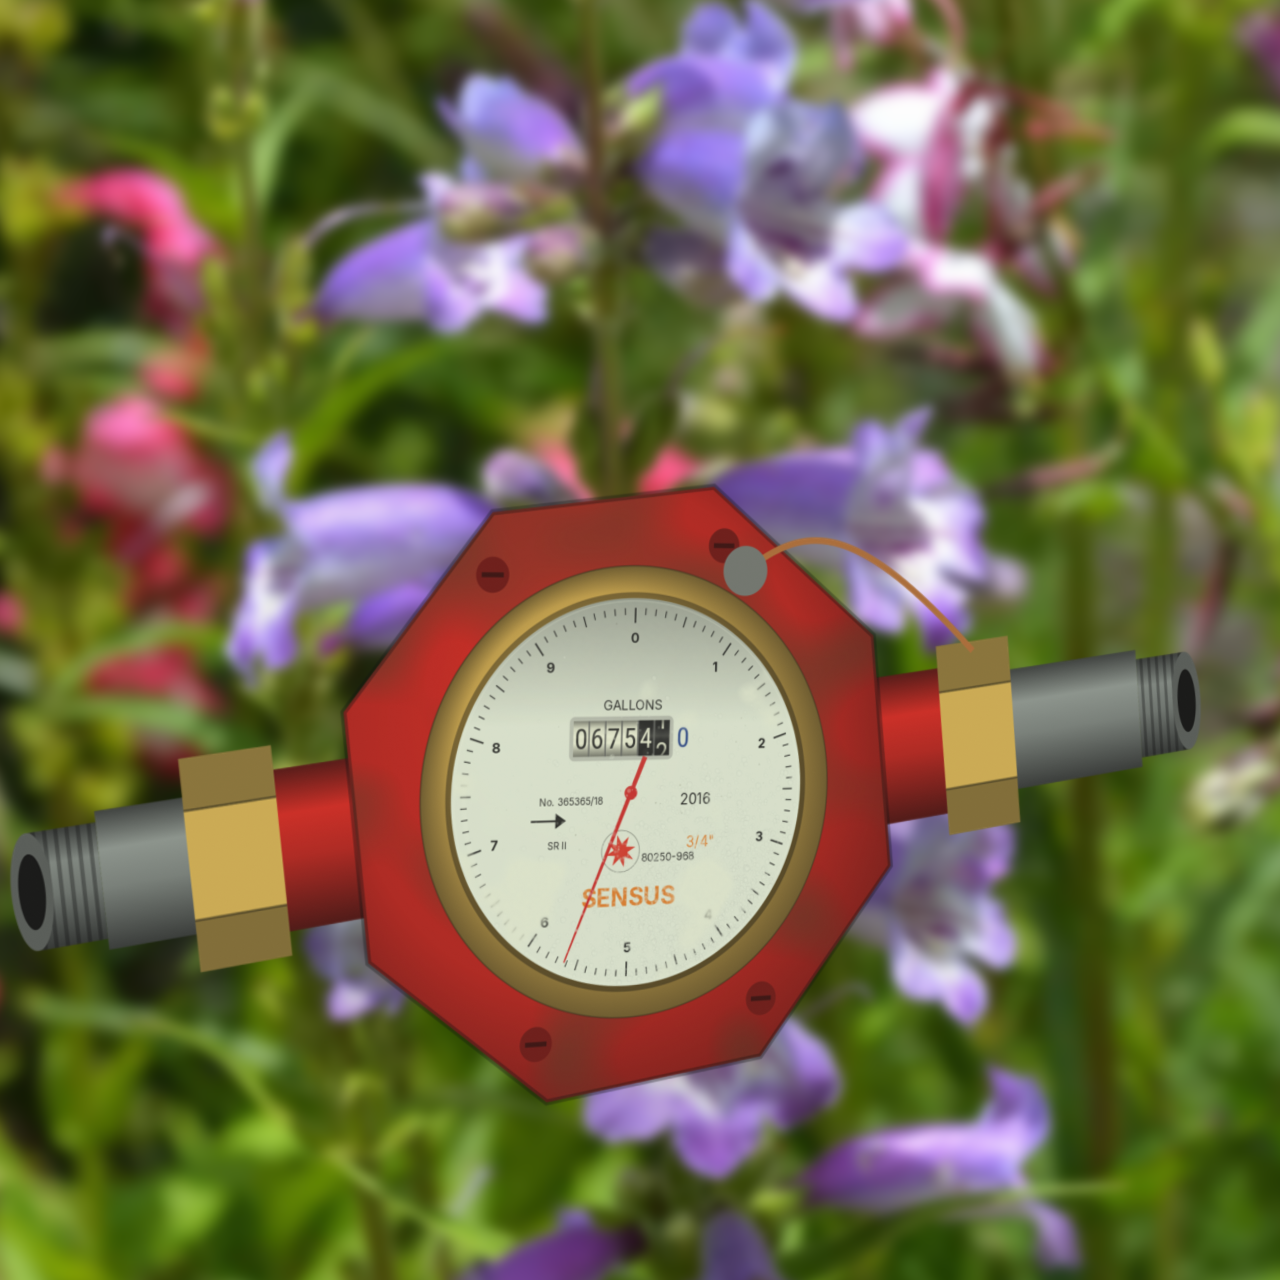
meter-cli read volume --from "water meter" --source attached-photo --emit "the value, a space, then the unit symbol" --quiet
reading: 675415.6 gal
